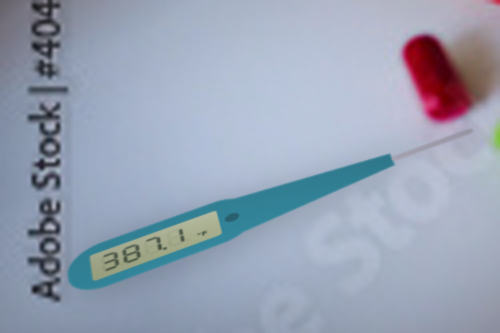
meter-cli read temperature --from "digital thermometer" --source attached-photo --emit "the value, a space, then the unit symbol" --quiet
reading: 387.1 °F
